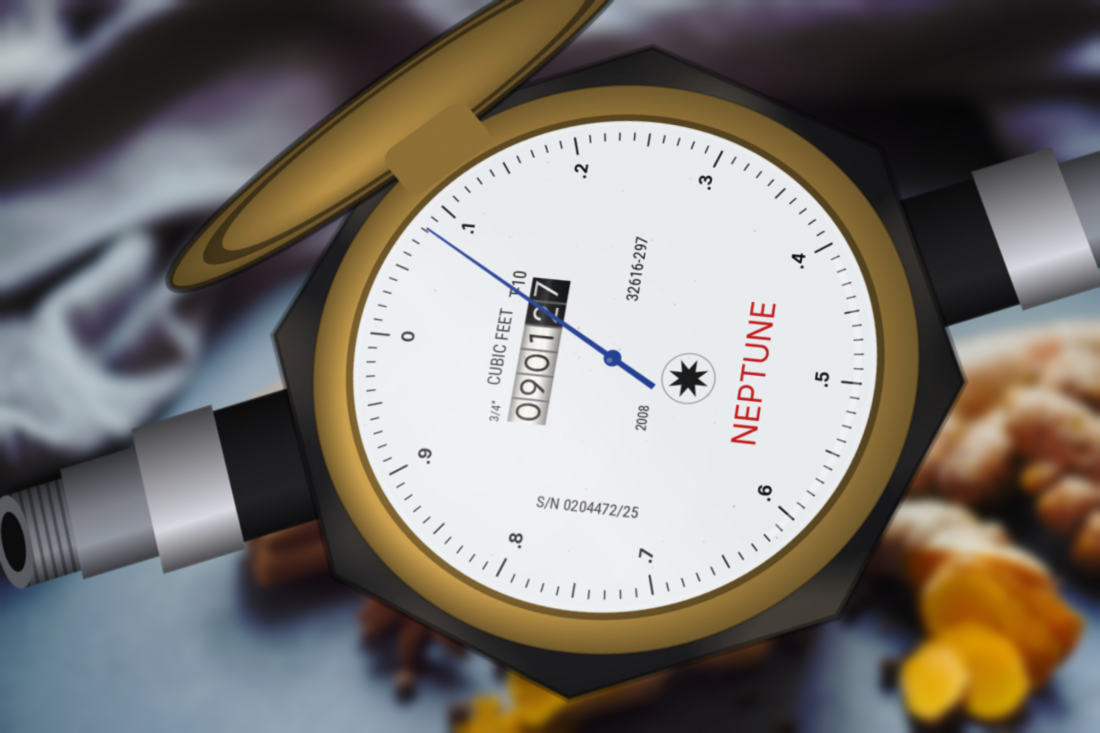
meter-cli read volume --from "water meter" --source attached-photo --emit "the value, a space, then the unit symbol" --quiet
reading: 90127.08 ft³
